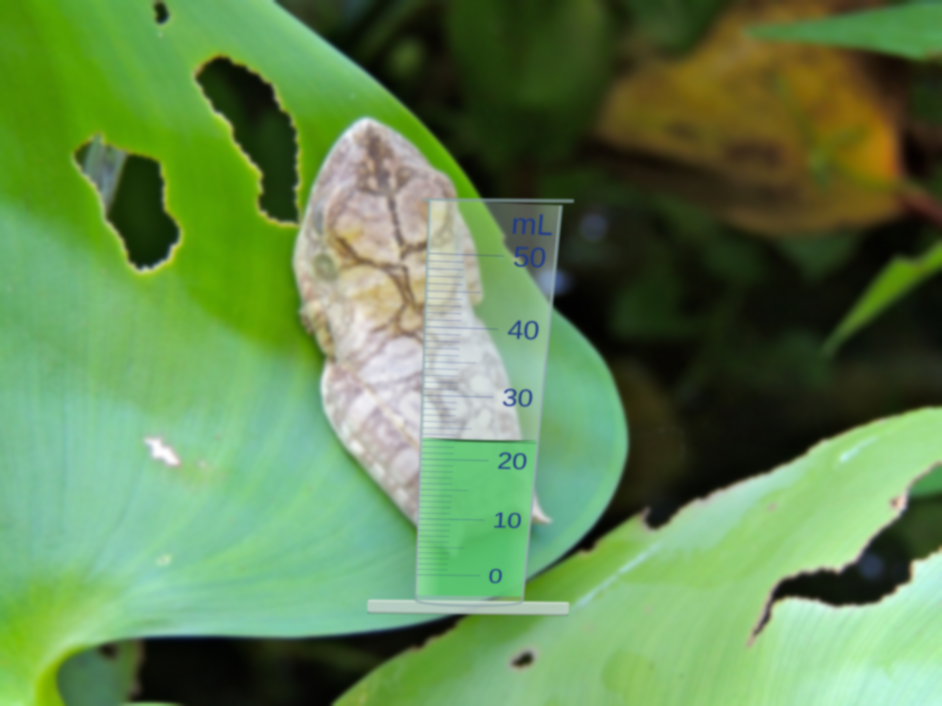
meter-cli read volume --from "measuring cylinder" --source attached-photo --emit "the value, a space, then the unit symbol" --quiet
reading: 23 mL
